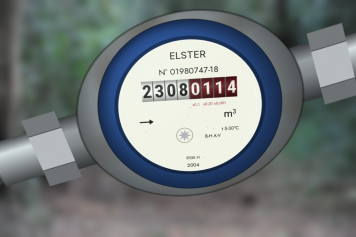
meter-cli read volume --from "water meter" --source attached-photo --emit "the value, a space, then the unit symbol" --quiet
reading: 2308.0114 m³
